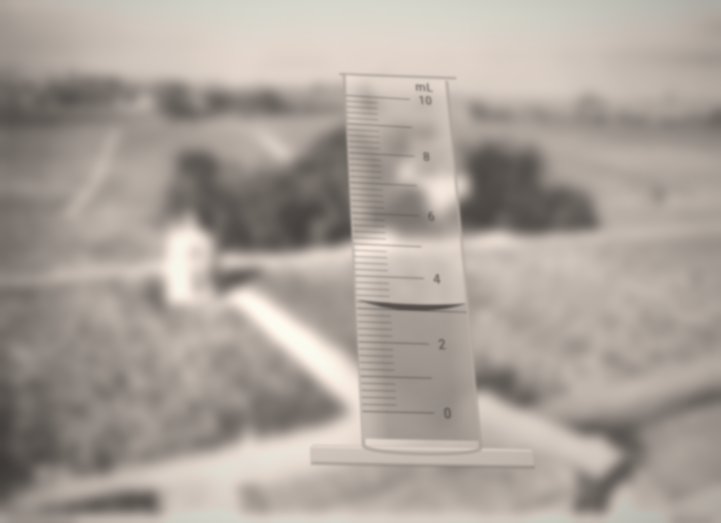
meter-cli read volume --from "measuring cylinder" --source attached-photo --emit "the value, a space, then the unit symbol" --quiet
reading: 3 mL
